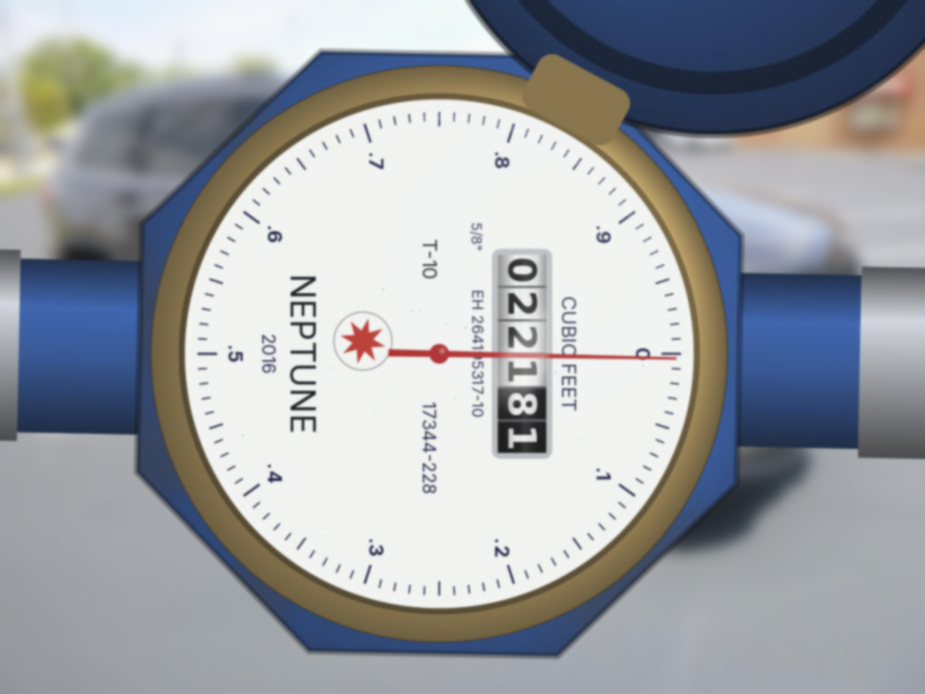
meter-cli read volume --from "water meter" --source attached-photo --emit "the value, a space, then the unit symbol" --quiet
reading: 22181.00 ft³
